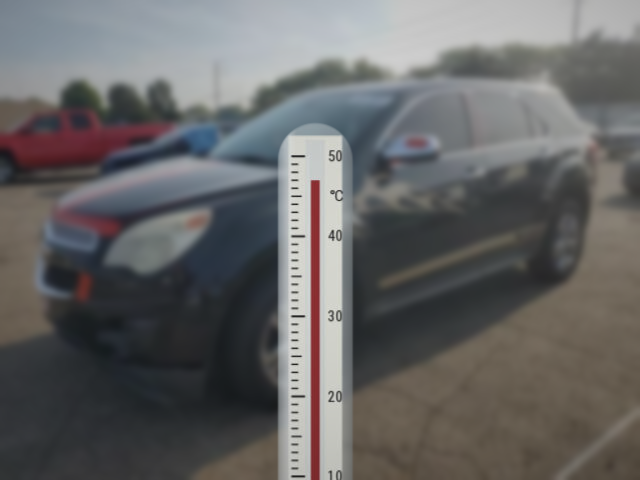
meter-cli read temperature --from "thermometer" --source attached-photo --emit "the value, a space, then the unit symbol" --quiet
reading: 47 °C
